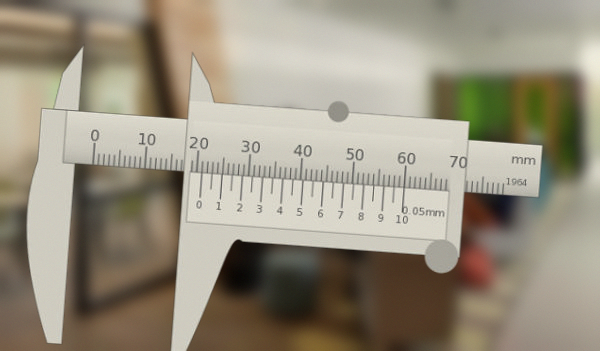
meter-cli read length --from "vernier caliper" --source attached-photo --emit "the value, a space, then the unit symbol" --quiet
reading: 21.0 mm
